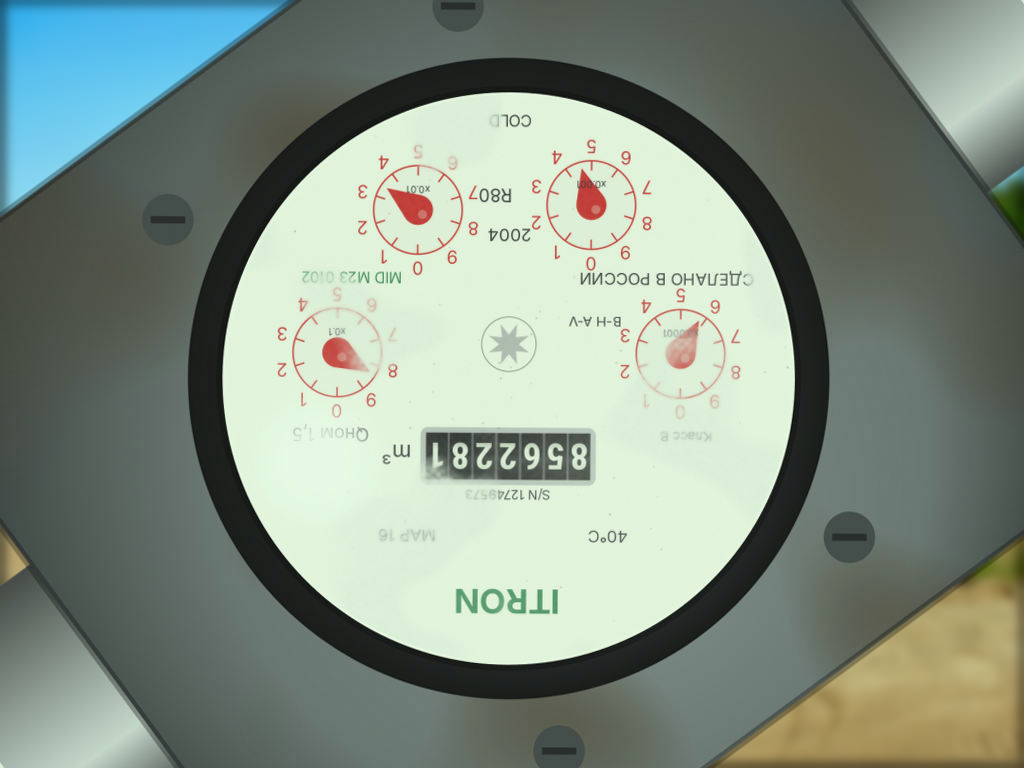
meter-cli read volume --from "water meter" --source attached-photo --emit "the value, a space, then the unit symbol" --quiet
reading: 8562281.8345 m³
